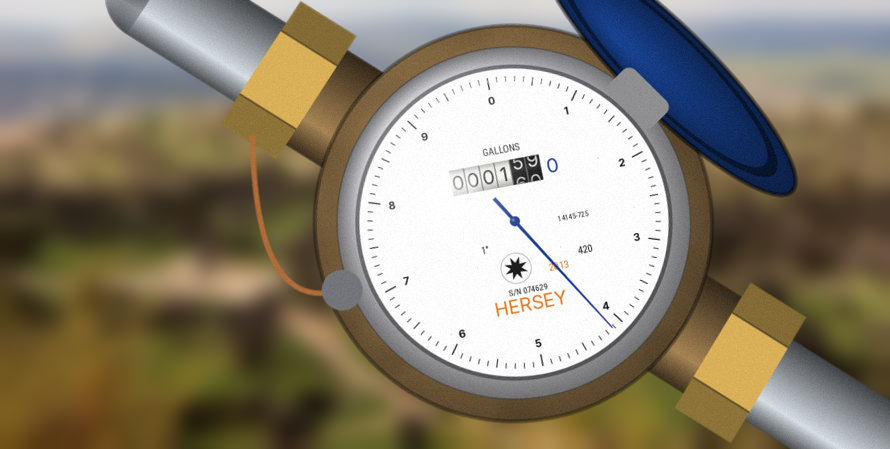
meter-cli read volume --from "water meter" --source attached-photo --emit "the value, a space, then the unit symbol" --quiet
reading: 1594.1 gal
